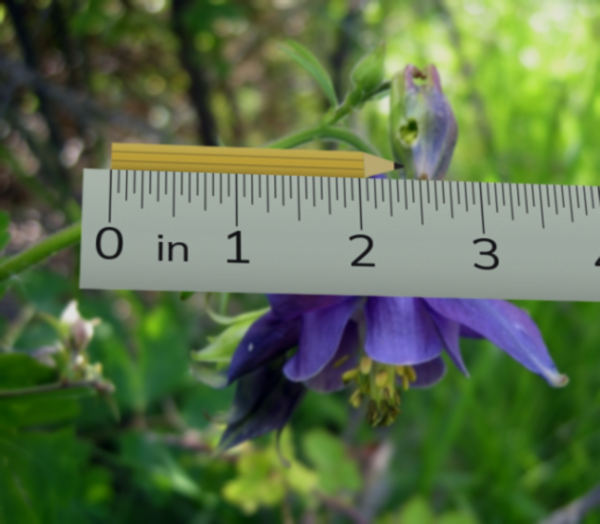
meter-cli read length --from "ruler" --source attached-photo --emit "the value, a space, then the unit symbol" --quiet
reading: 2.375 in
